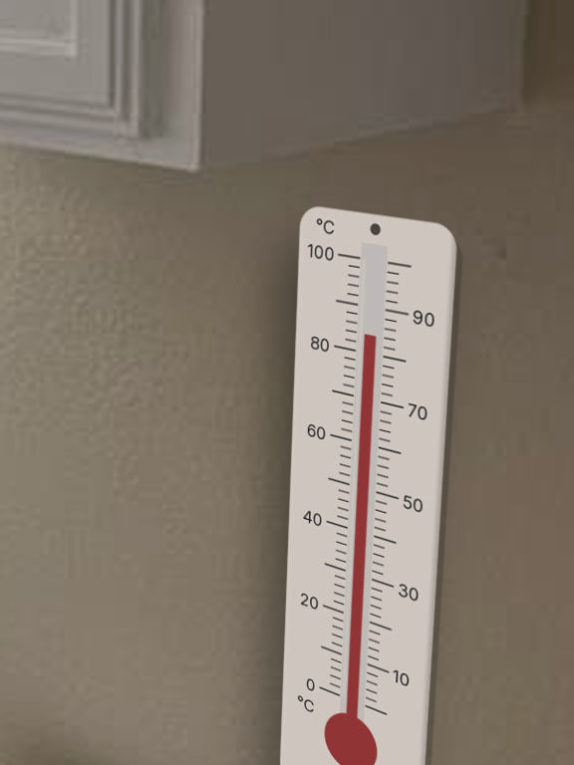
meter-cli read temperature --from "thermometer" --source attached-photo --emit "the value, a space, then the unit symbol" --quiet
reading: 84 °C
